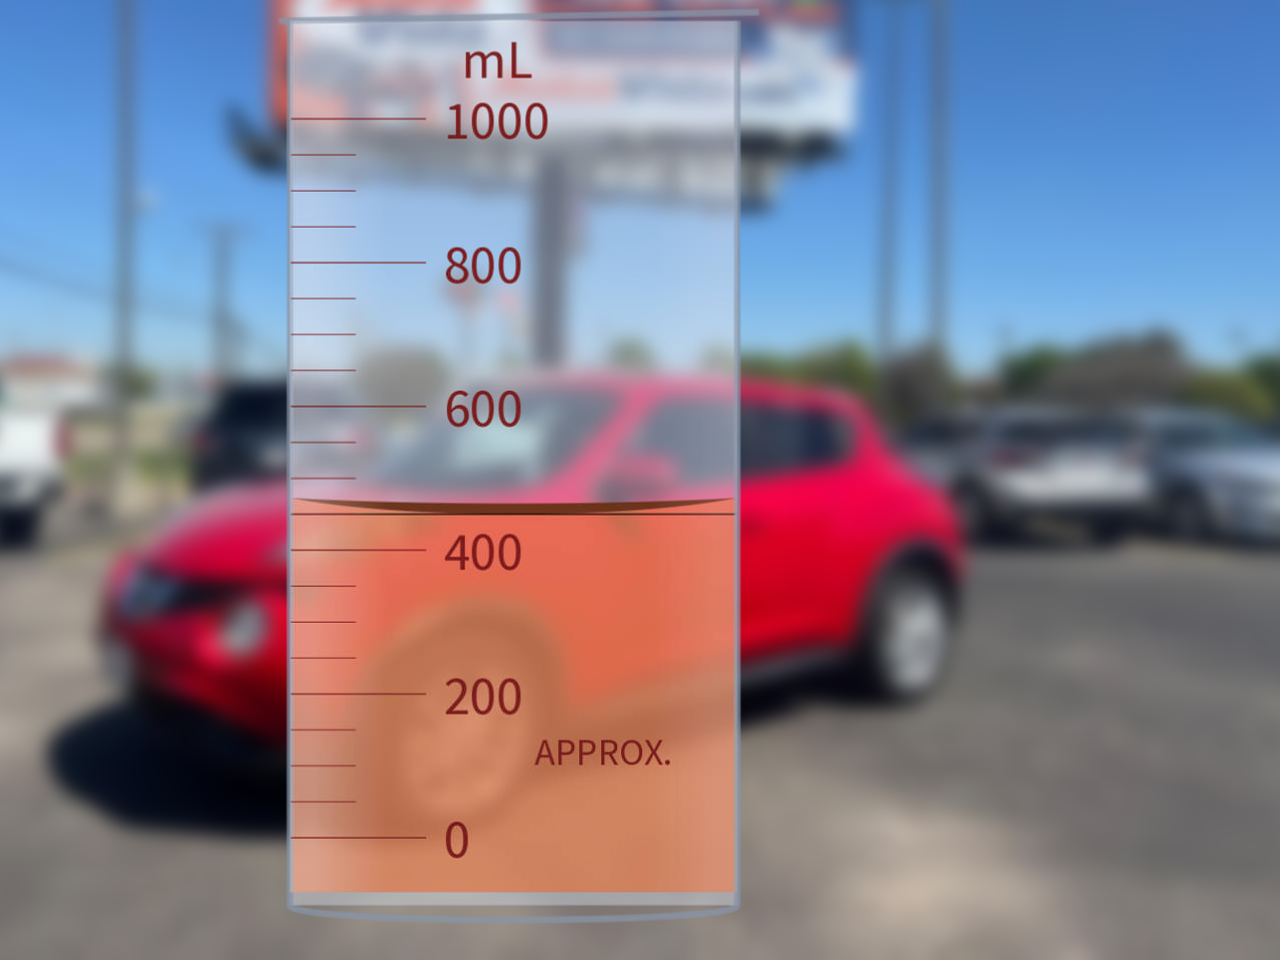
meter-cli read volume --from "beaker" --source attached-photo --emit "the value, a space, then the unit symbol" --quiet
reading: 450 mL
